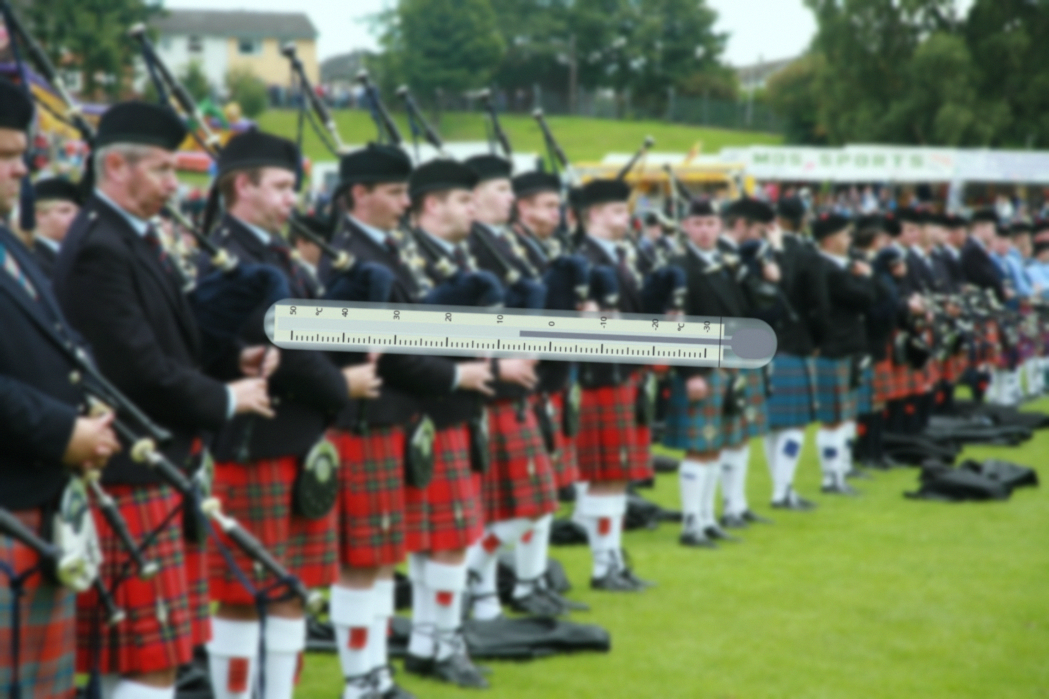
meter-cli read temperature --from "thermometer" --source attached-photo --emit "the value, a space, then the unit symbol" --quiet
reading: 6 °C
